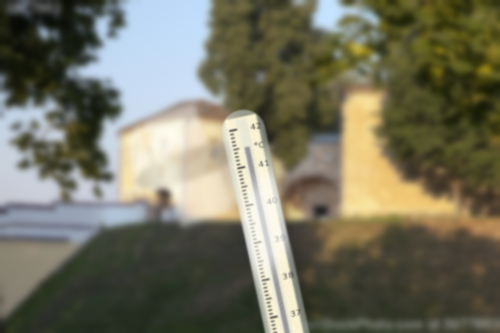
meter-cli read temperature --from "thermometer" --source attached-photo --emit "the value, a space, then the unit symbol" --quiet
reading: 41.5 °C
